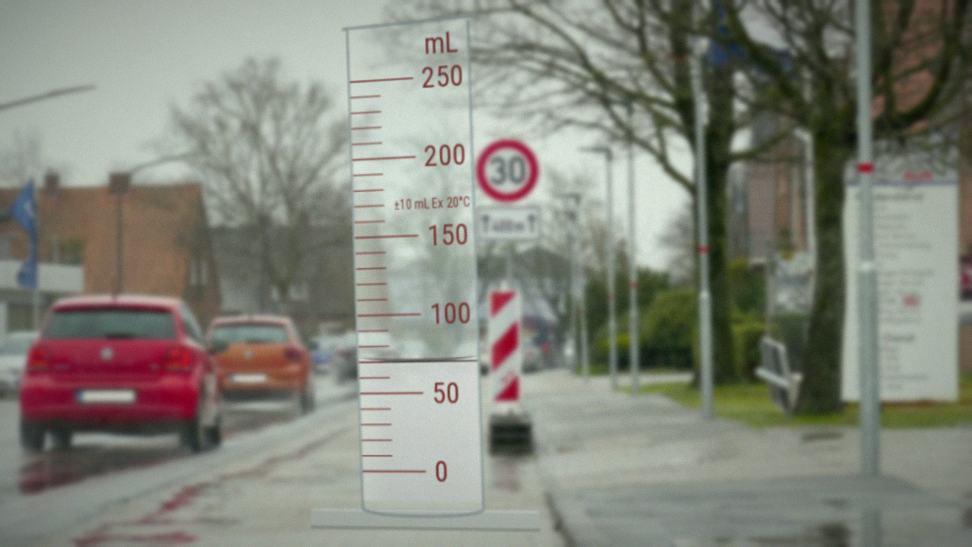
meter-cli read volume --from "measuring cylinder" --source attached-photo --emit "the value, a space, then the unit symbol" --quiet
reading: 70 mL
